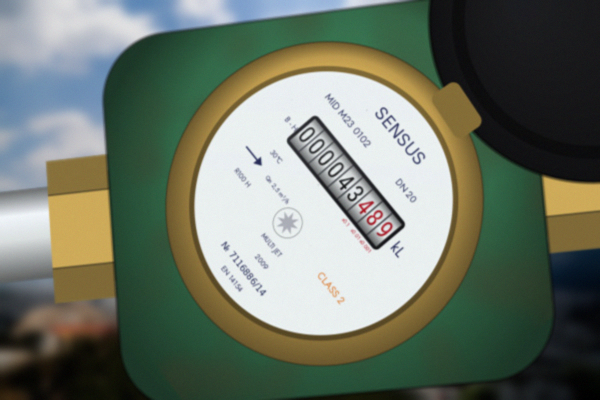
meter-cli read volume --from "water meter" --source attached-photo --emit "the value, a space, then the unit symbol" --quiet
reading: 43.489 kL
